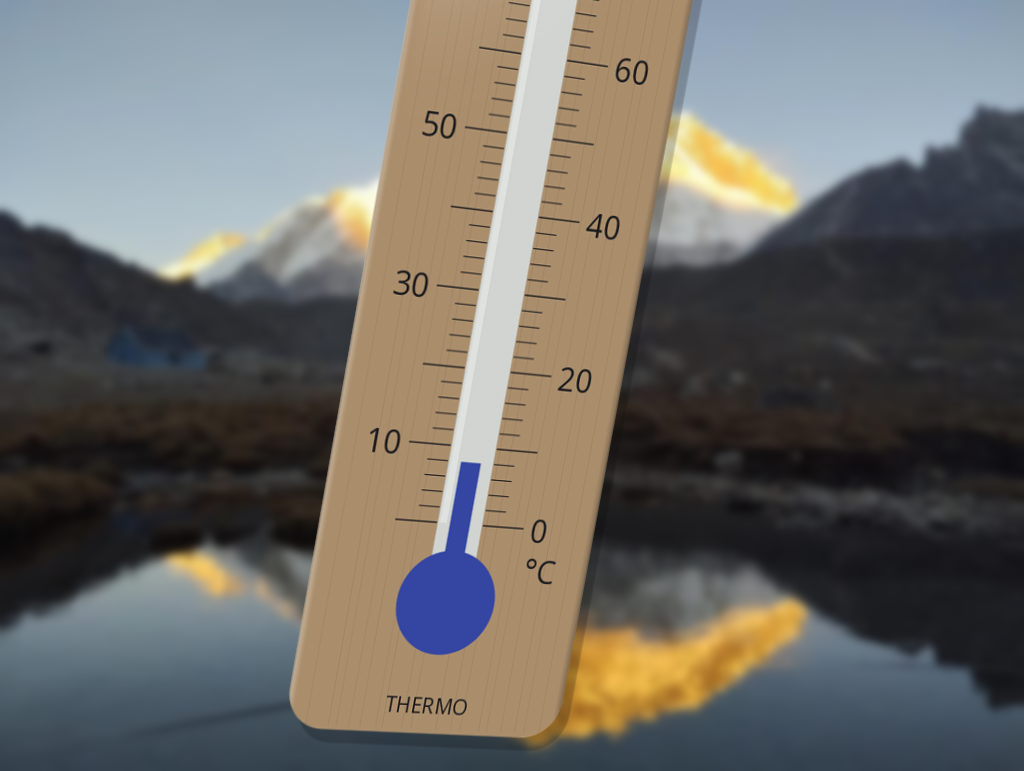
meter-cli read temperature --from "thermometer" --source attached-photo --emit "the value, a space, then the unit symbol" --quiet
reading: 8 °C
